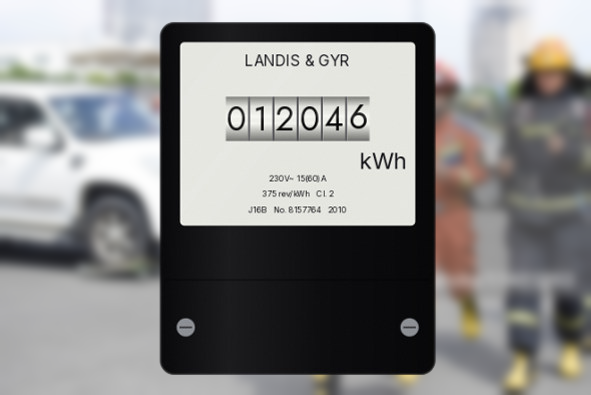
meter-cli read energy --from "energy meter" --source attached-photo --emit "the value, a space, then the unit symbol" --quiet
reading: 12046 kWh
